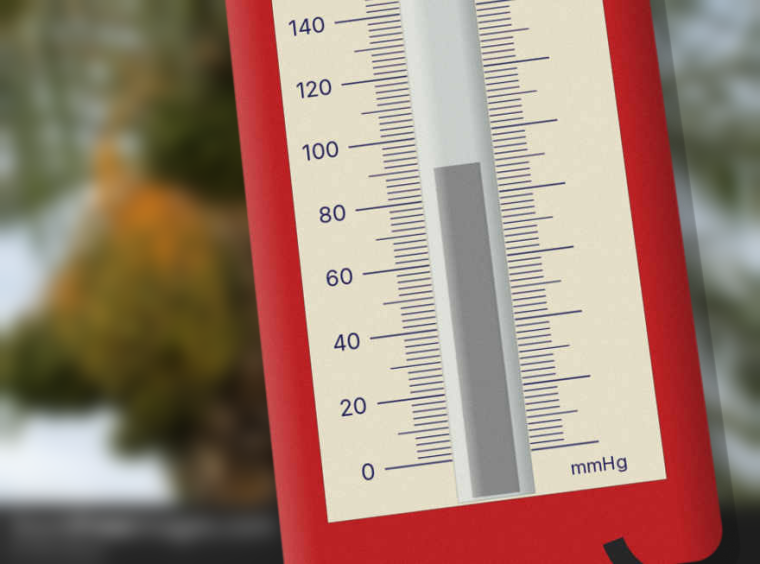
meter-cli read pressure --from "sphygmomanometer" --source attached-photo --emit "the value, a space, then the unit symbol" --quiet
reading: 90 mmHg
